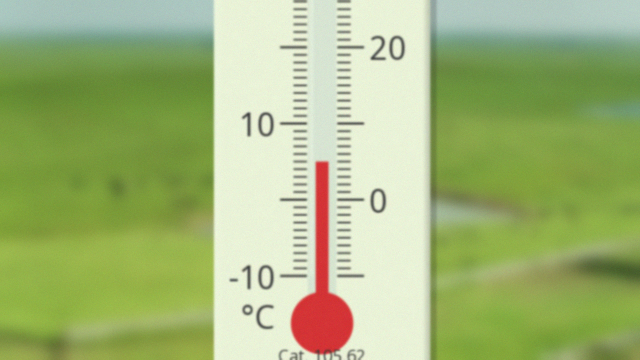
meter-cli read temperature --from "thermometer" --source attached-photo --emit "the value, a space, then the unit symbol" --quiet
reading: 5 °C
